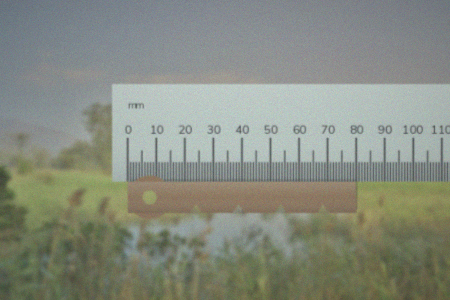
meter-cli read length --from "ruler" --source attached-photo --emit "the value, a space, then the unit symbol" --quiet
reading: 80 mm
